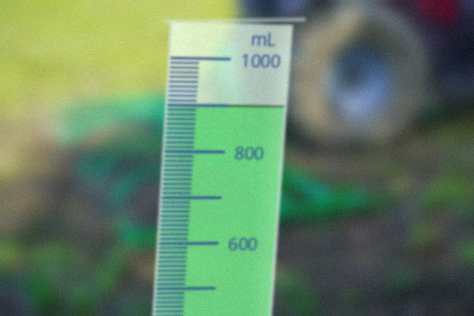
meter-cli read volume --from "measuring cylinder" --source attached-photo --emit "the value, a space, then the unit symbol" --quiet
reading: 900 mL
